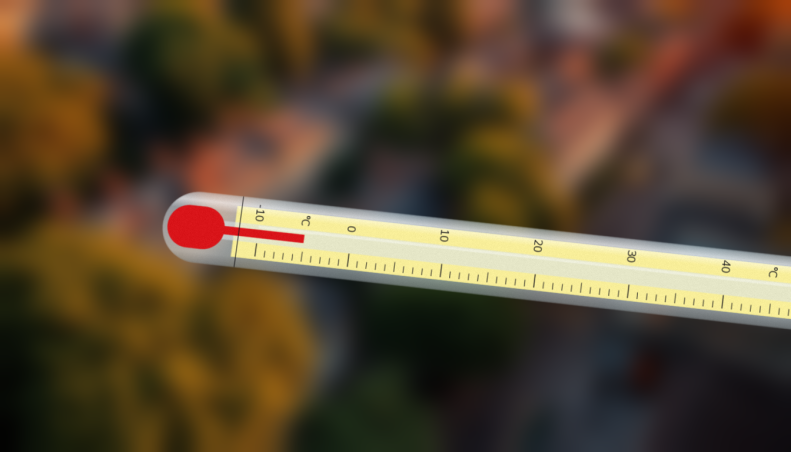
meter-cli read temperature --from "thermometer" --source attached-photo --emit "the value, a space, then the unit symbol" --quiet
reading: -5 °C
